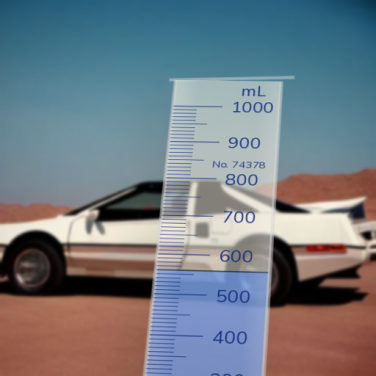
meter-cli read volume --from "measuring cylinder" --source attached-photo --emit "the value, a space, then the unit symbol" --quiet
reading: 560 mL
